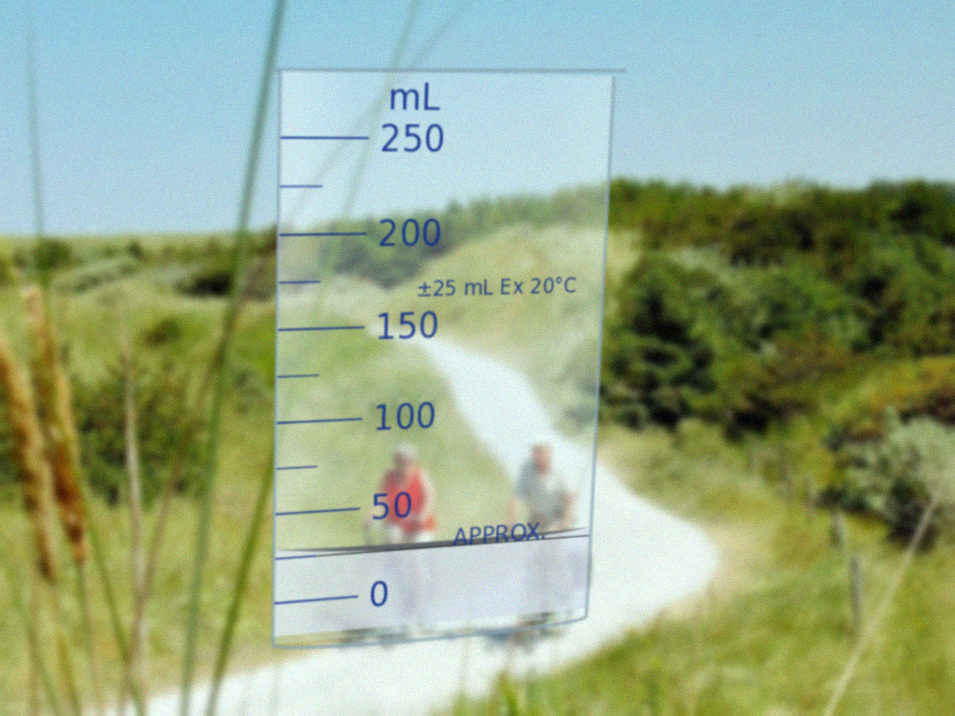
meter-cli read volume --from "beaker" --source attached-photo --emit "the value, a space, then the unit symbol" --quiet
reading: 25 mL
